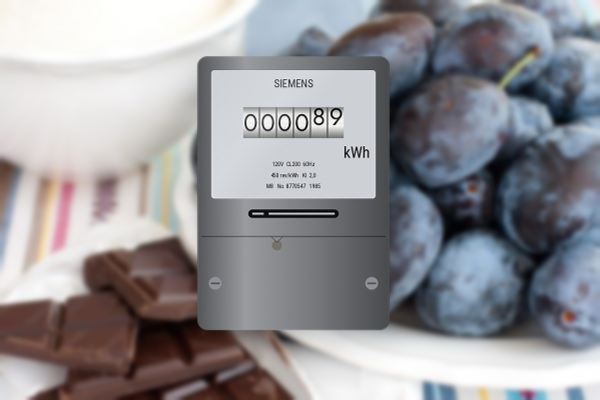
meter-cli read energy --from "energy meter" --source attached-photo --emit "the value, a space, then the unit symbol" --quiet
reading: 89 kWh
